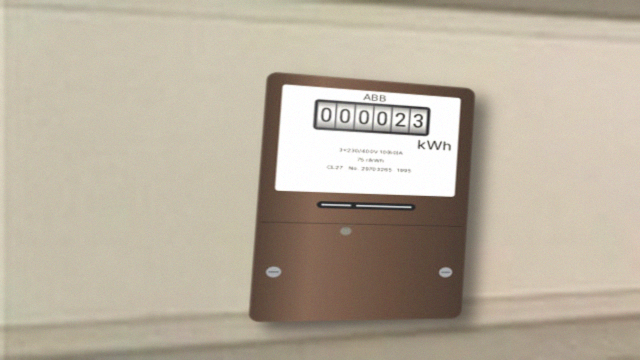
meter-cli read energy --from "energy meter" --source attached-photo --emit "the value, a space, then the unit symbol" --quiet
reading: 23 kWh
